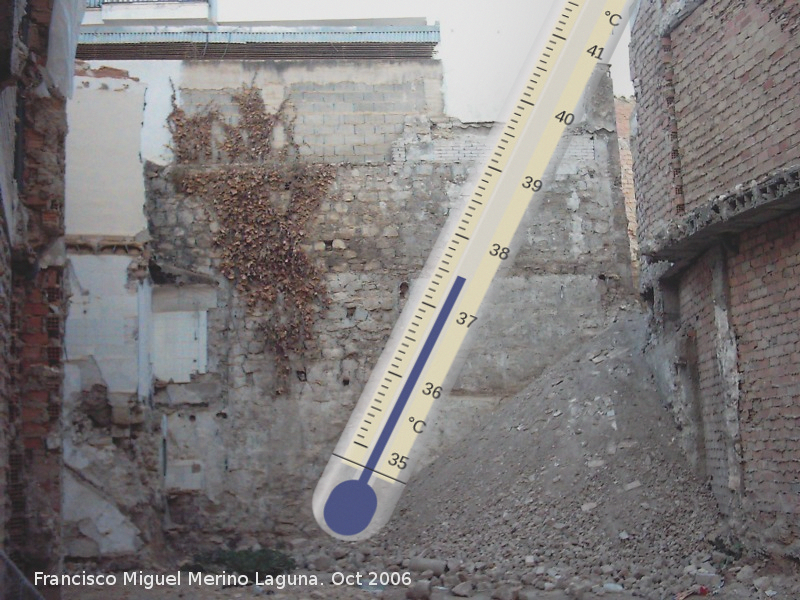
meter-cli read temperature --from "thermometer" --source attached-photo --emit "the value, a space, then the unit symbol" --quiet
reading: 37.5 °C
